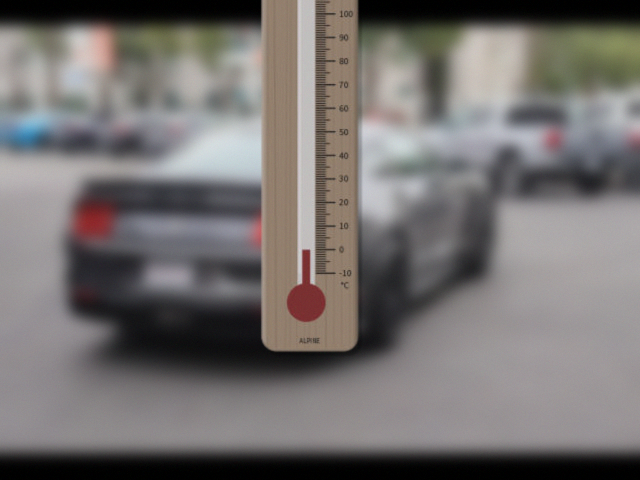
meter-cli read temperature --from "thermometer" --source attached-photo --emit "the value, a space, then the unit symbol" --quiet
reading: 0 °C
